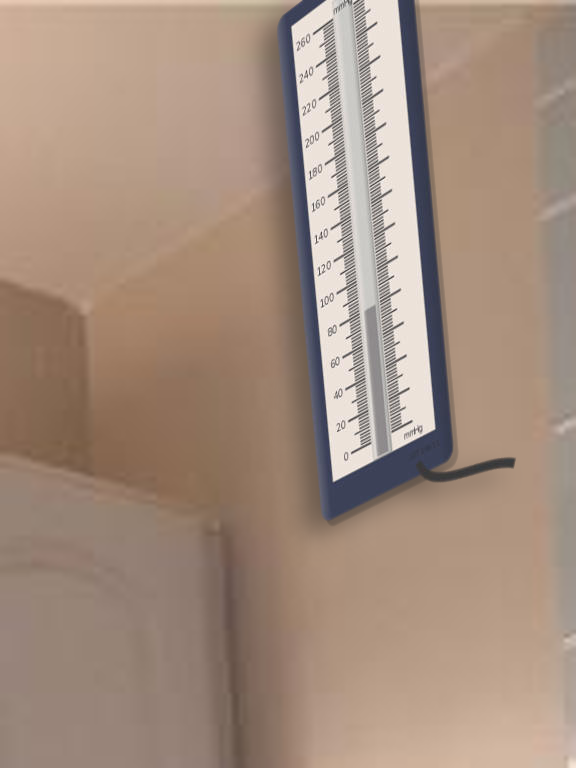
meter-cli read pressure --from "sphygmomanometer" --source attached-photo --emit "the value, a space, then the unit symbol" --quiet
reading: 80 mmHg
